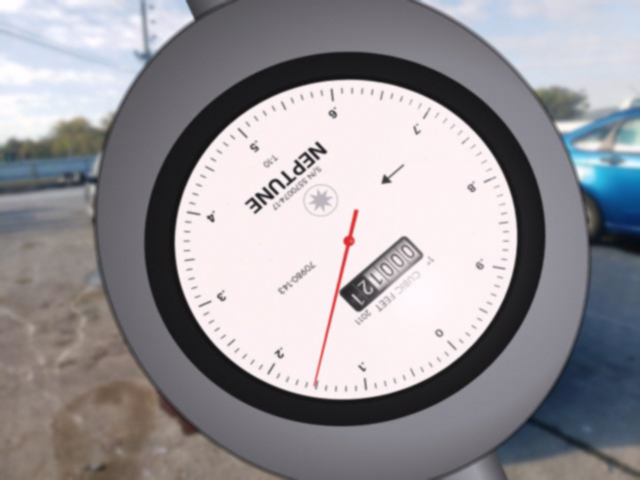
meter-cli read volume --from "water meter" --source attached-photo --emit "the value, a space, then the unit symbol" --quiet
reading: 121.15 ft³
